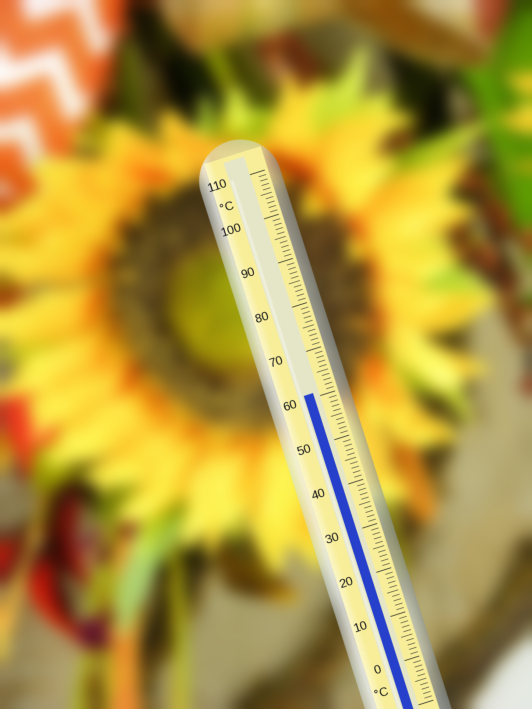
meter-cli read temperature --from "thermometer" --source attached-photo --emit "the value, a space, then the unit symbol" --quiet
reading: 61 °C
